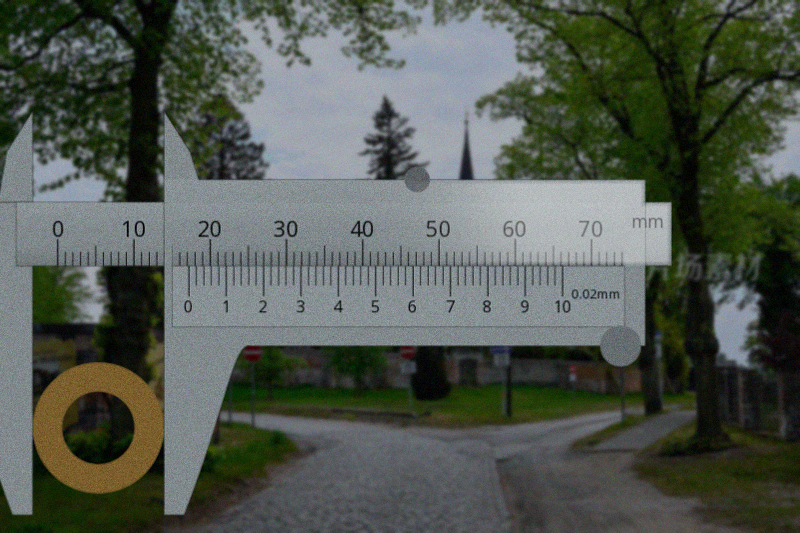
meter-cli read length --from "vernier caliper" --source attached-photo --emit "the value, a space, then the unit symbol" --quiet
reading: 17.2 mm
